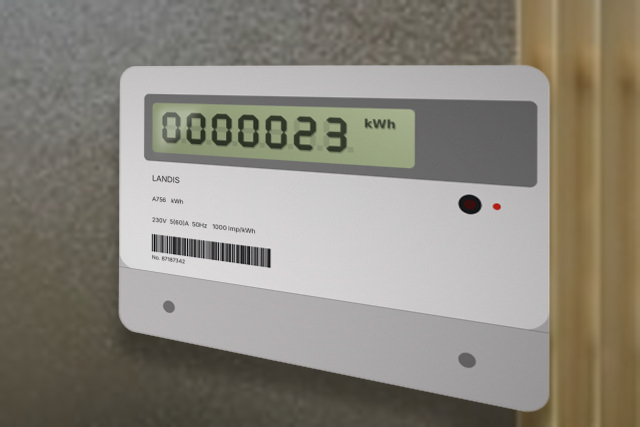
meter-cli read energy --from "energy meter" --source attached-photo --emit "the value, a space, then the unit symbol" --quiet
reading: 23 kWh
